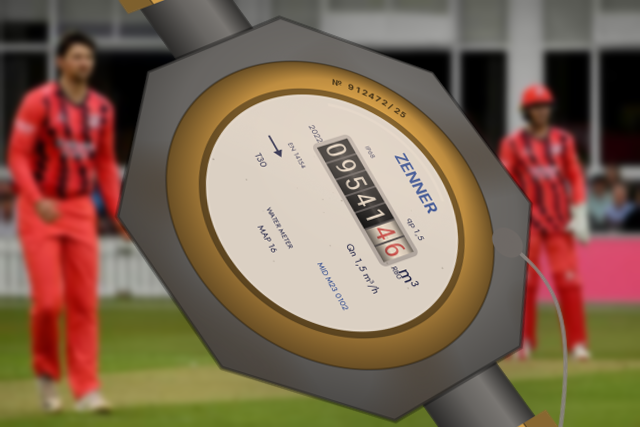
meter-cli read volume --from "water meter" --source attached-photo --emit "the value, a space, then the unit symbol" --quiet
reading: 9541.46 m³
